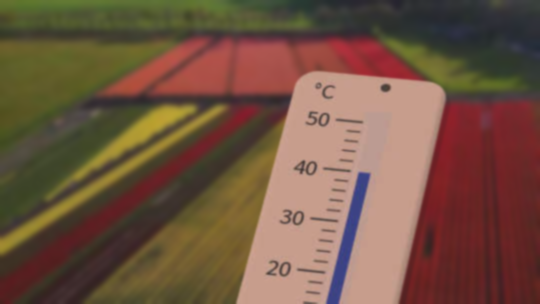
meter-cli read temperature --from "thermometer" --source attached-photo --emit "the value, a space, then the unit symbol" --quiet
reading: 40 °C
